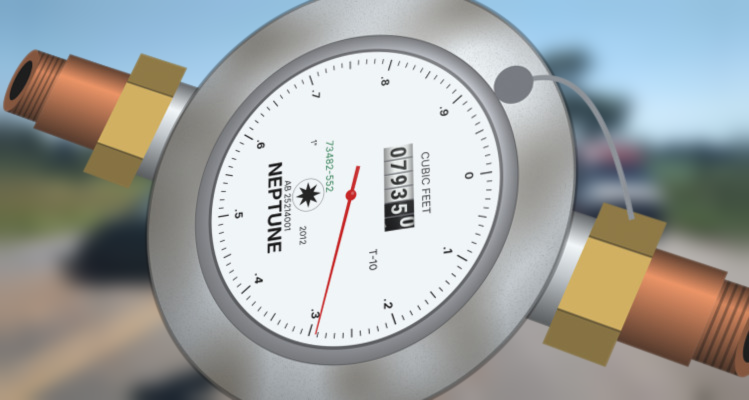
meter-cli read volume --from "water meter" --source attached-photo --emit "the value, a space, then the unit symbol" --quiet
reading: 79350.29 ft³
